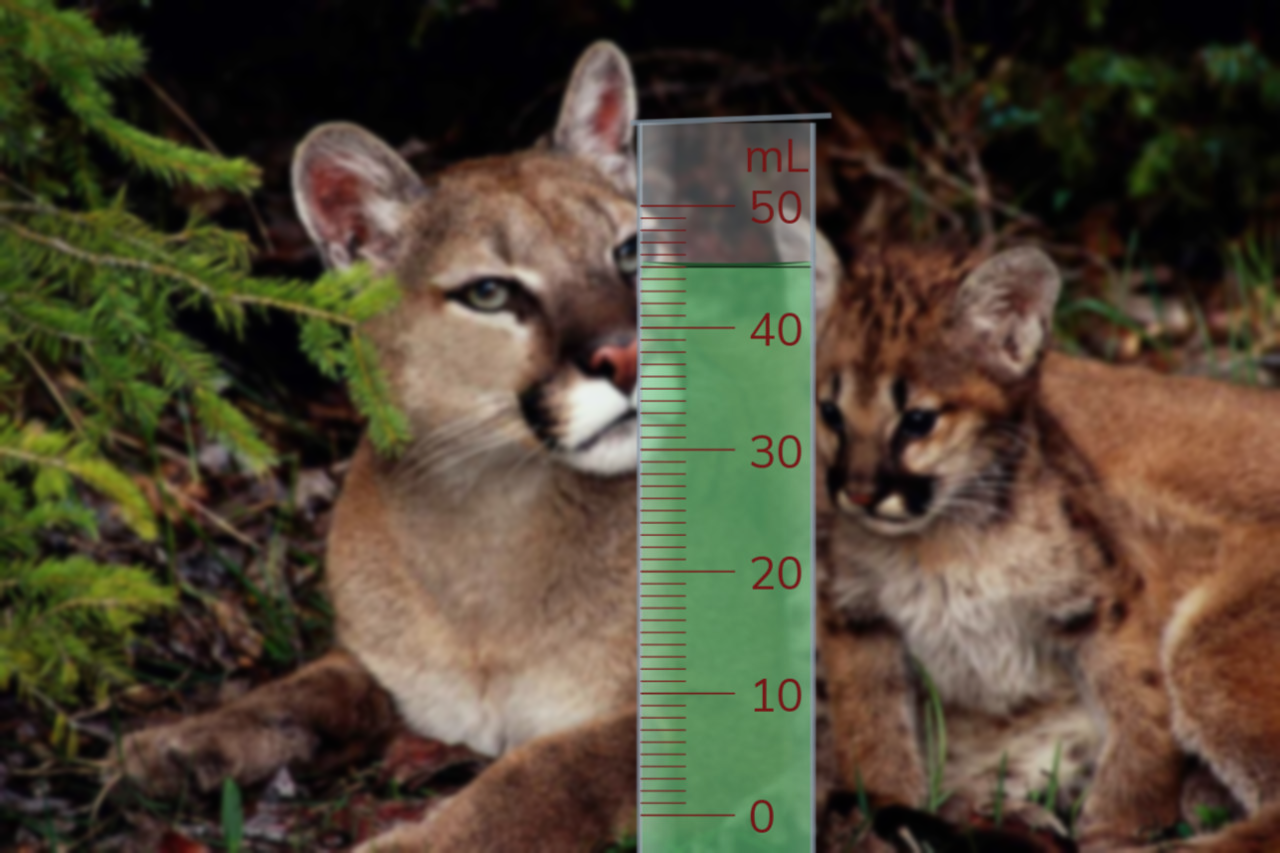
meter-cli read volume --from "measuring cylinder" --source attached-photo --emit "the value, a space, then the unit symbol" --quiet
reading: 45 mL
